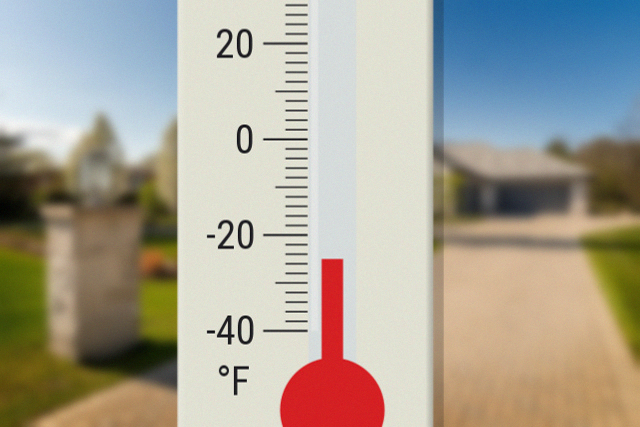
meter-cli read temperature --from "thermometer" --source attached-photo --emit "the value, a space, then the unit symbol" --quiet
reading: -25 °F
